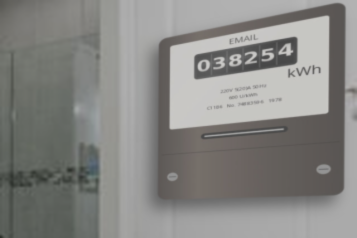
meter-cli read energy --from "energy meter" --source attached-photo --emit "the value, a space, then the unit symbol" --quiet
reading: 38254 kWh
